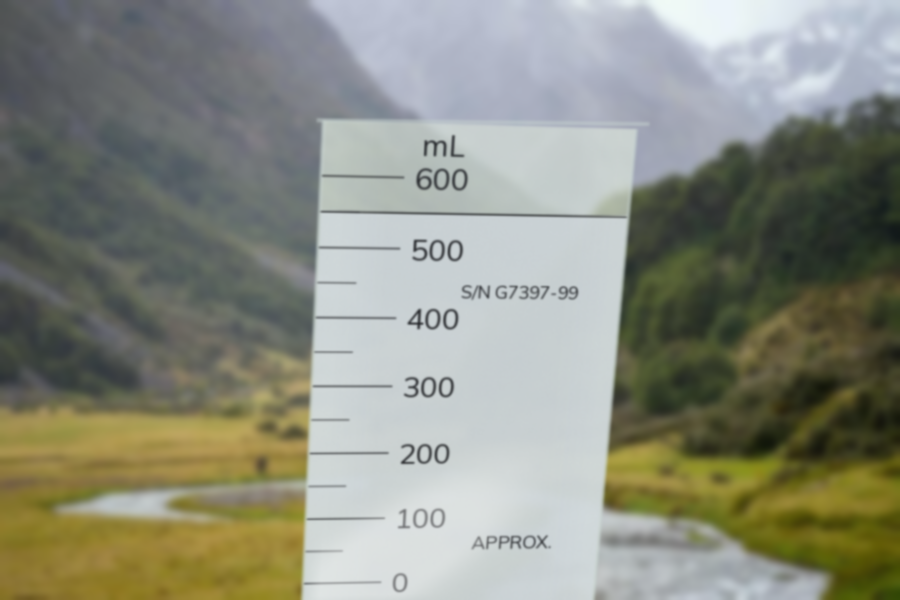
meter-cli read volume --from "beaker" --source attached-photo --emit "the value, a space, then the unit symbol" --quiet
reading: 550 mL
